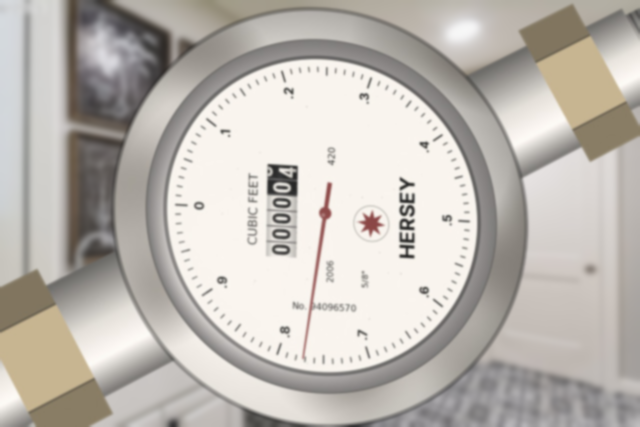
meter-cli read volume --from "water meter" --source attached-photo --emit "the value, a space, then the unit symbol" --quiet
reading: 3.77 ft³
